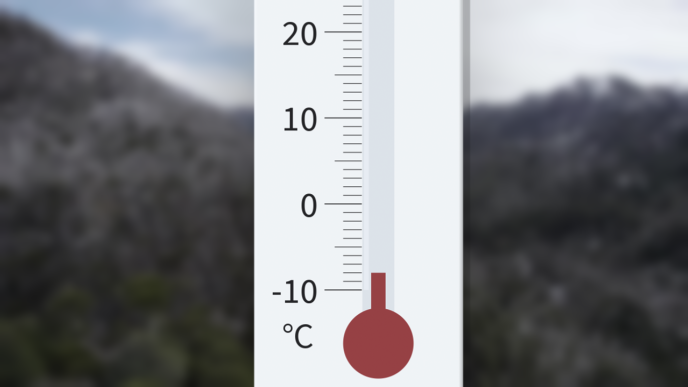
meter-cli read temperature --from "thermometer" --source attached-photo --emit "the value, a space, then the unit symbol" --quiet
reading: -8 °C
